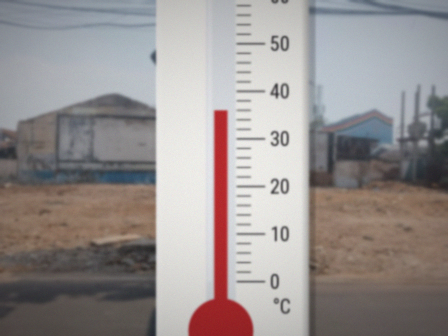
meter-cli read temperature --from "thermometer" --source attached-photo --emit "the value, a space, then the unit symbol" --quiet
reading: 36 °C
